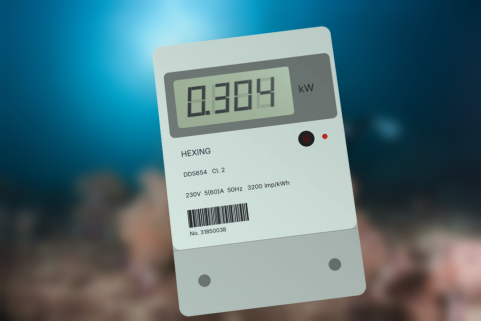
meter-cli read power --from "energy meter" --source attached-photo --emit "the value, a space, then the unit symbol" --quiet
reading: 0.304 kW
